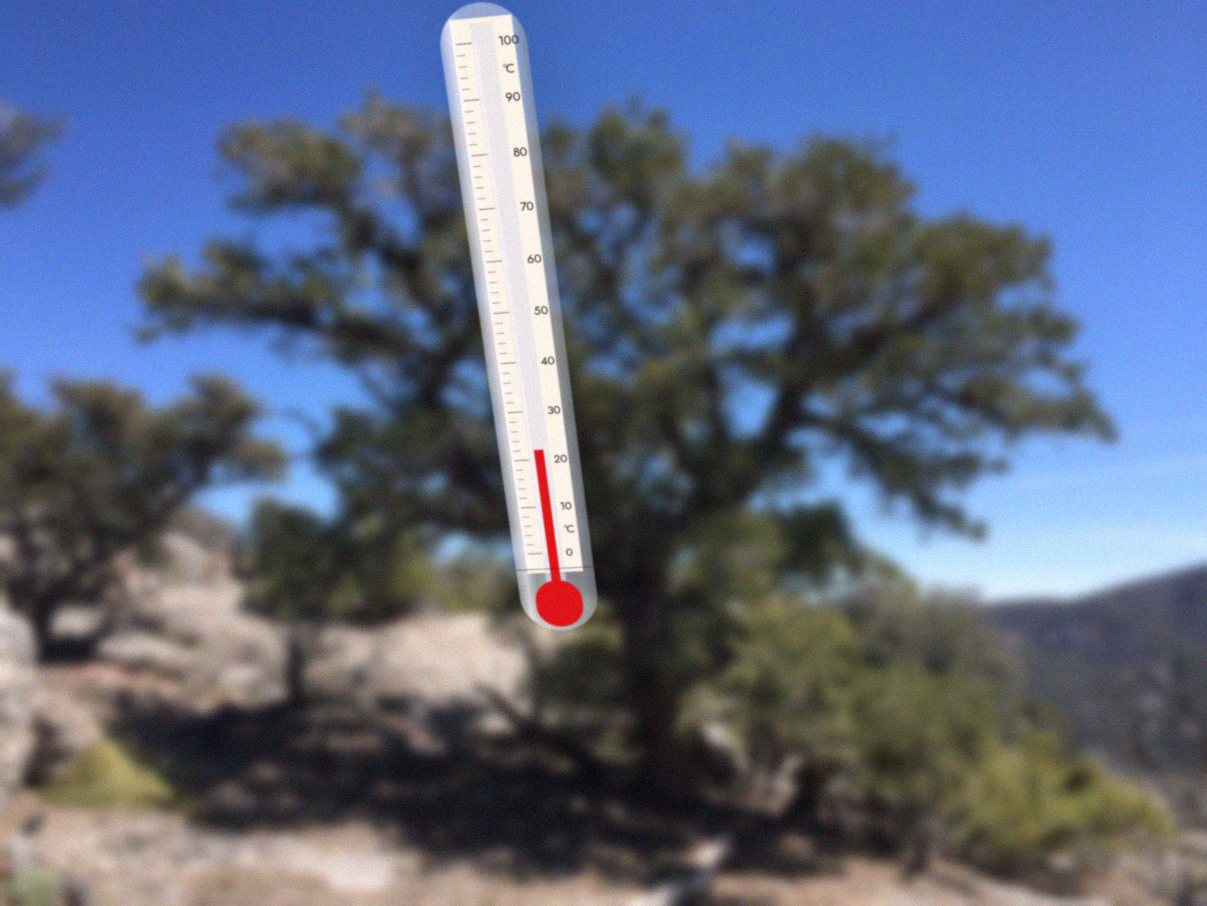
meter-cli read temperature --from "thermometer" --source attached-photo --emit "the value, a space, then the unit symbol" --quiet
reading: 22 °C
